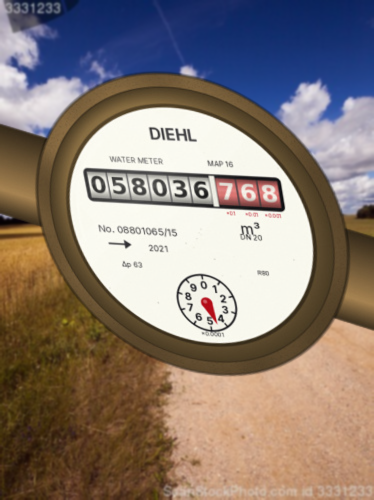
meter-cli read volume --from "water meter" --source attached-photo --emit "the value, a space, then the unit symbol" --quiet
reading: 58036.7684 m³
